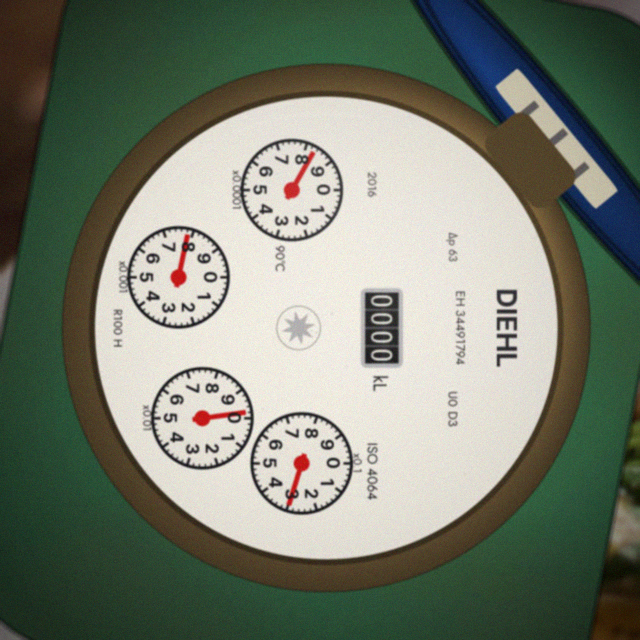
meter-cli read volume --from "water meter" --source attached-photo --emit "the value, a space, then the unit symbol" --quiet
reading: 0.2978 kL
